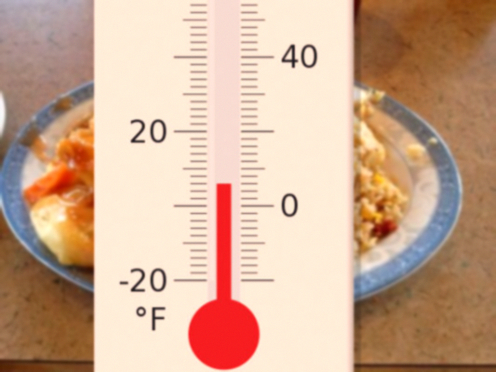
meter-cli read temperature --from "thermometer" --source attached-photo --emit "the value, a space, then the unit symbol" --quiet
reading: 6 °F
